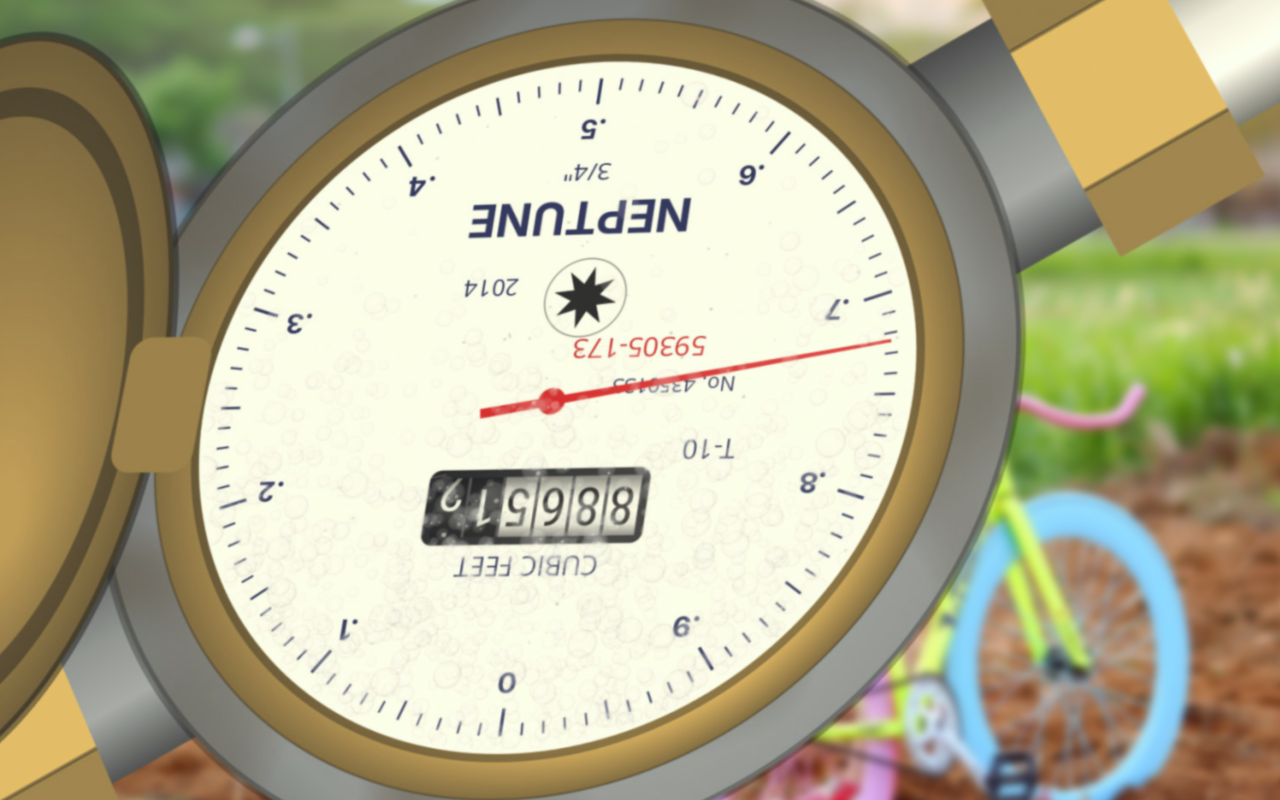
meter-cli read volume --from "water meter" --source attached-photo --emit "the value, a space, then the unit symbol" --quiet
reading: 886511.72 ft³
